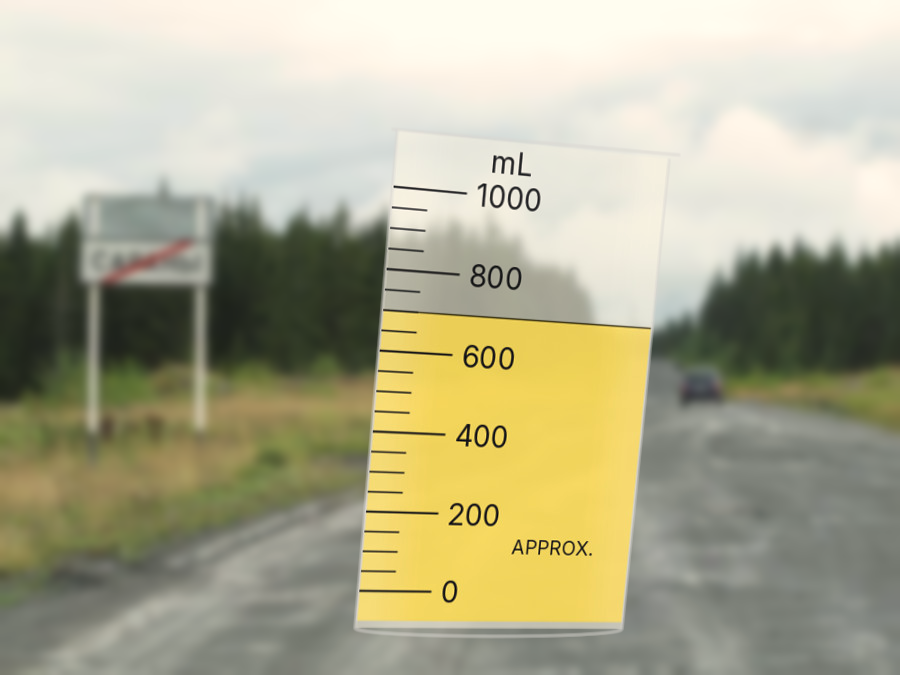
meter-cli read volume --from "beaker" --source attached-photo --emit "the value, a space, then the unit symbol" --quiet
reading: 700 mL
